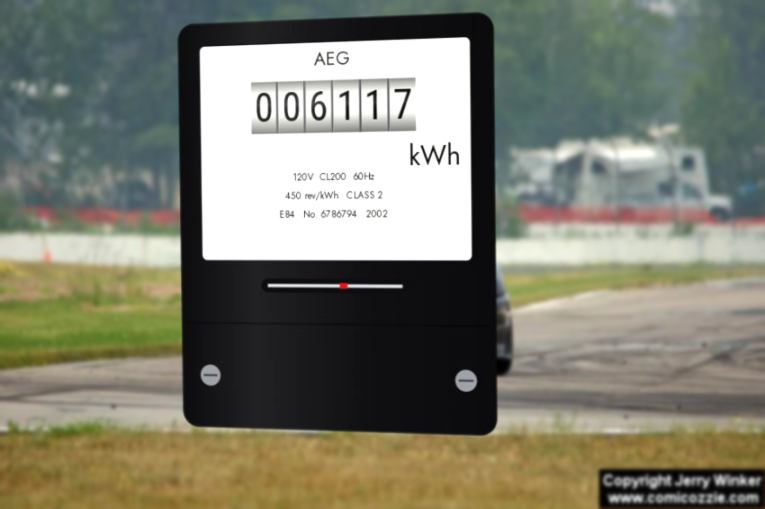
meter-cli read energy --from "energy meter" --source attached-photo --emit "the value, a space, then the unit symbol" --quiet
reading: 6117 kWh
